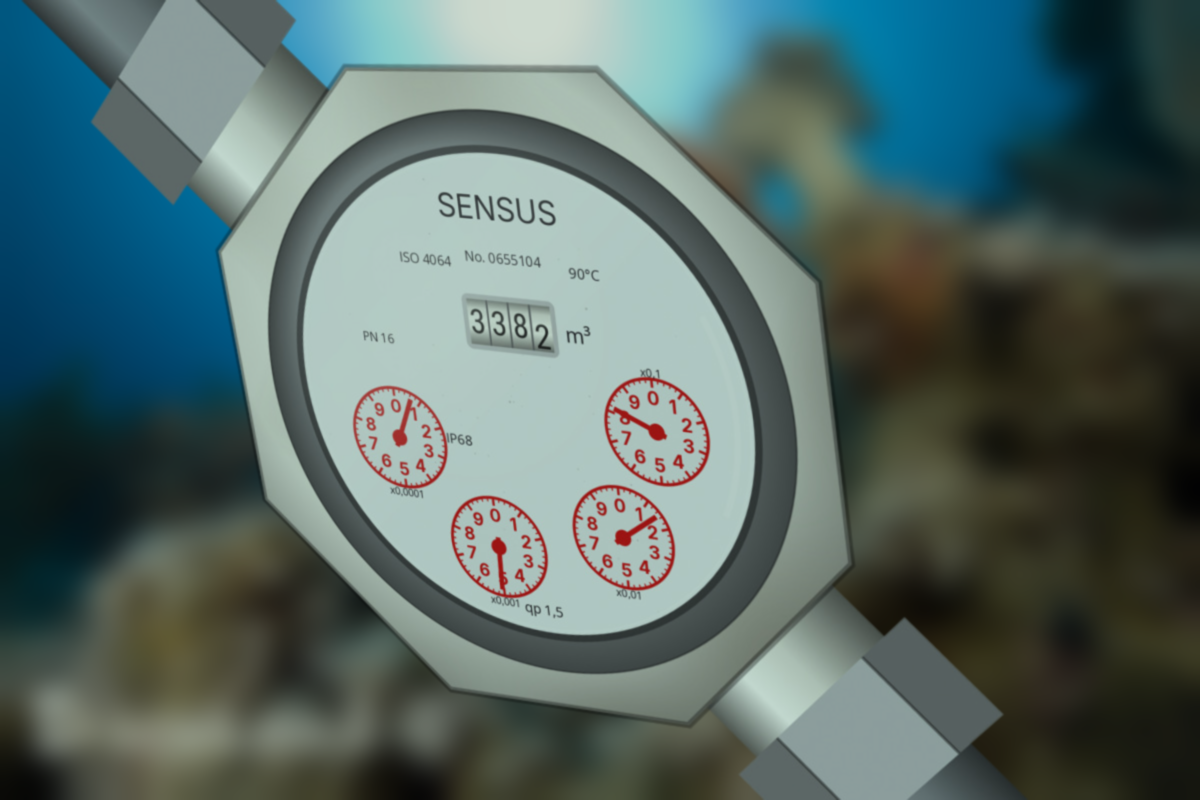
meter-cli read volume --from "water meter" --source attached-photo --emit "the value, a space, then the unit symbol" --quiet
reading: 3381.8150 m³
